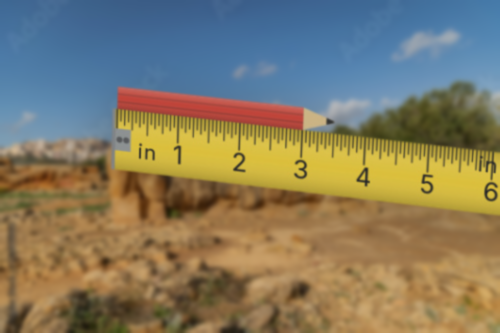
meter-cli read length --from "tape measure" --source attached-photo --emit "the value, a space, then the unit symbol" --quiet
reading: 3.5 in
